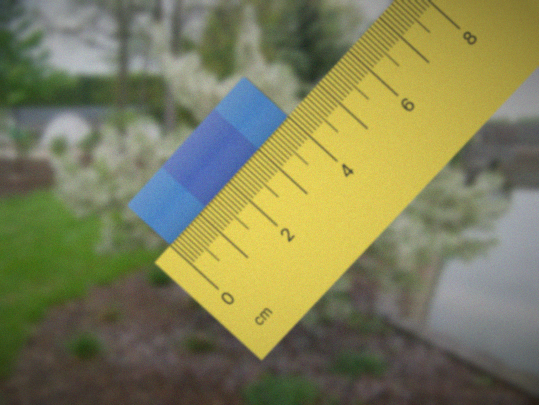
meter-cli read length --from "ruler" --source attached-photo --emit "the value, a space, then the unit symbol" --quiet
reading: 4 cm
